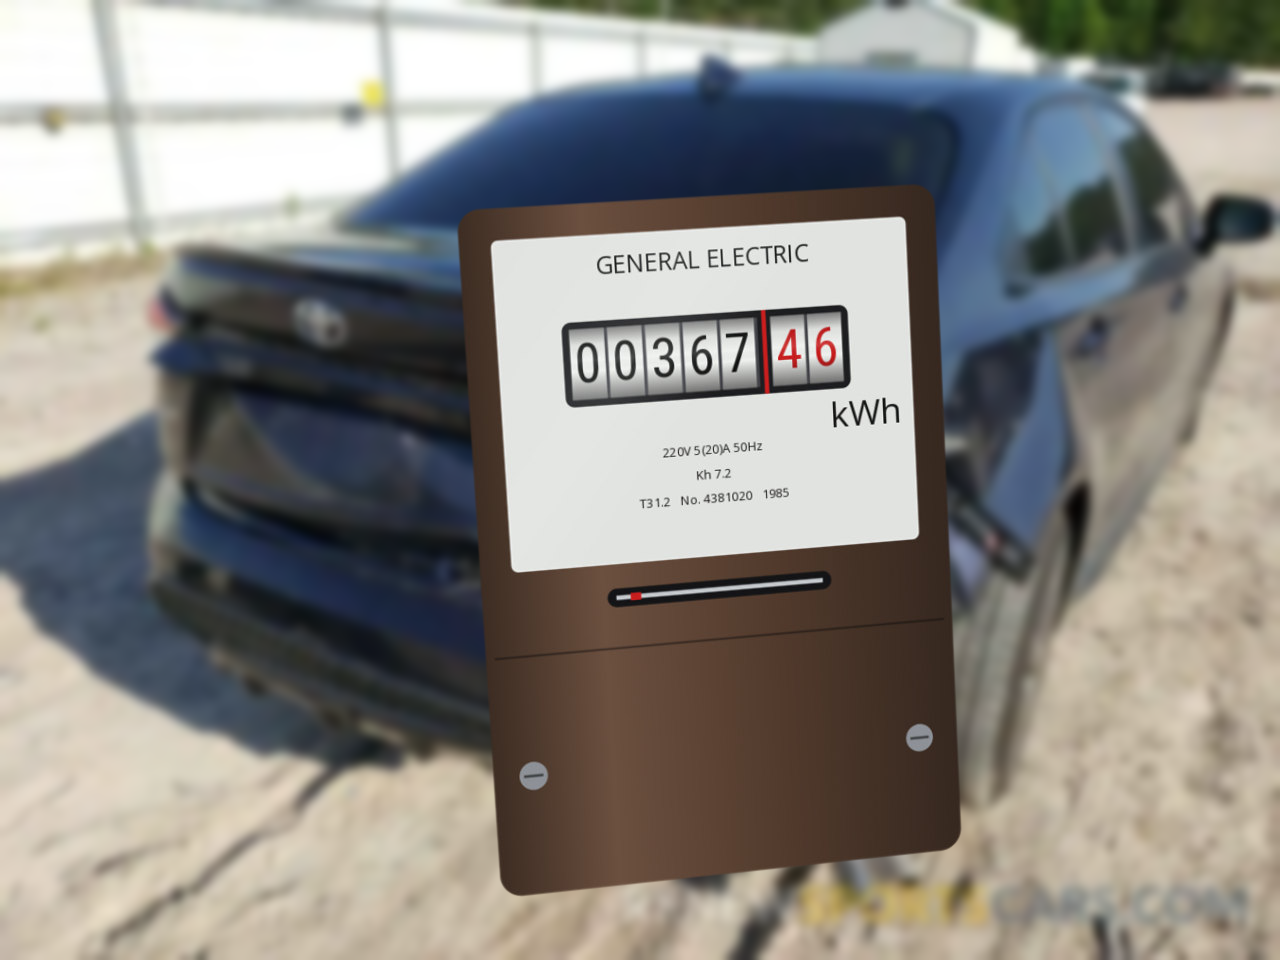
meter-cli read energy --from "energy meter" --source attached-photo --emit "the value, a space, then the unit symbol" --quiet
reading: 367.46 kWh
